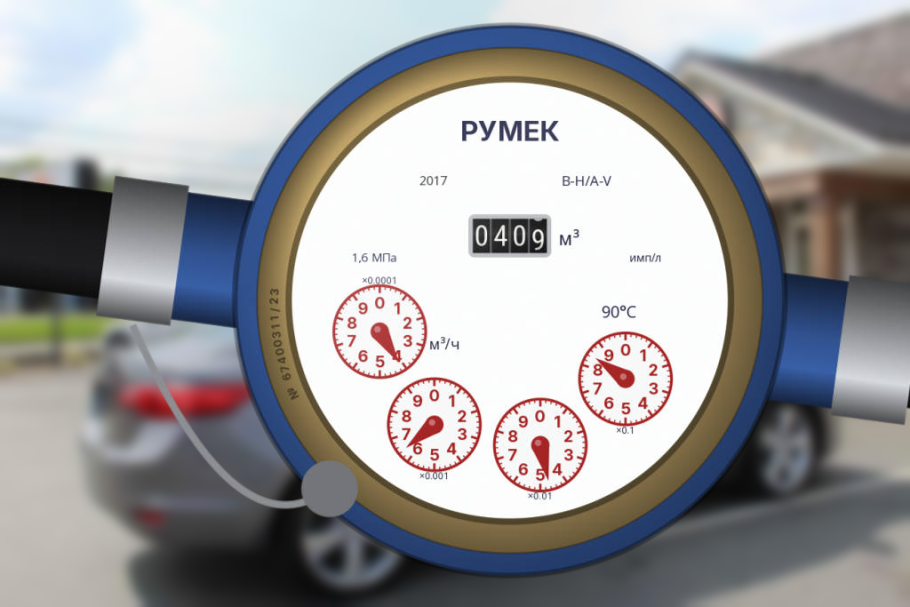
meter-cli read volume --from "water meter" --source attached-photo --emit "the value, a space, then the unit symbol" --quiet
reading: 408.8464 m³
